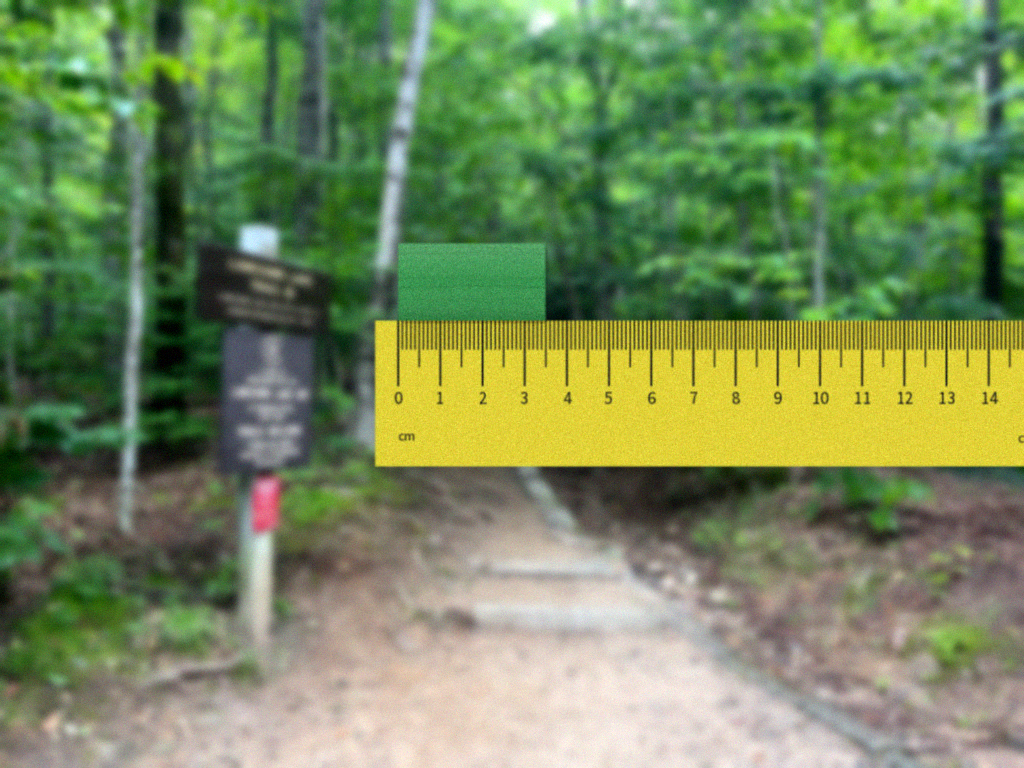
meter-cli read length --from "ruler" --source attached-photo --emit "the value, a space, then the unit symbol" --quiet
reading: 3.5 cm
